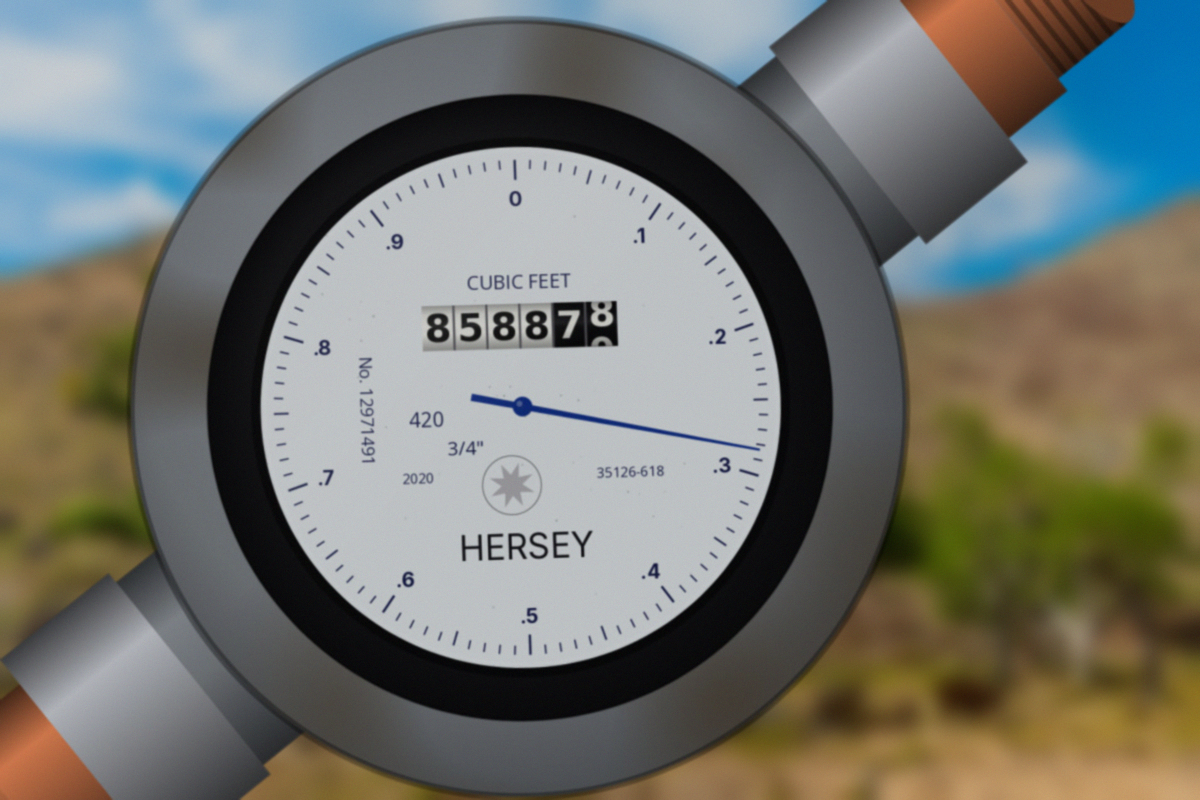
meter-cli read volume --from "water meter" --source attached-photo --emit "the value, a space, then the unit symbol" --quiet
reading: 858878.28 ft³
